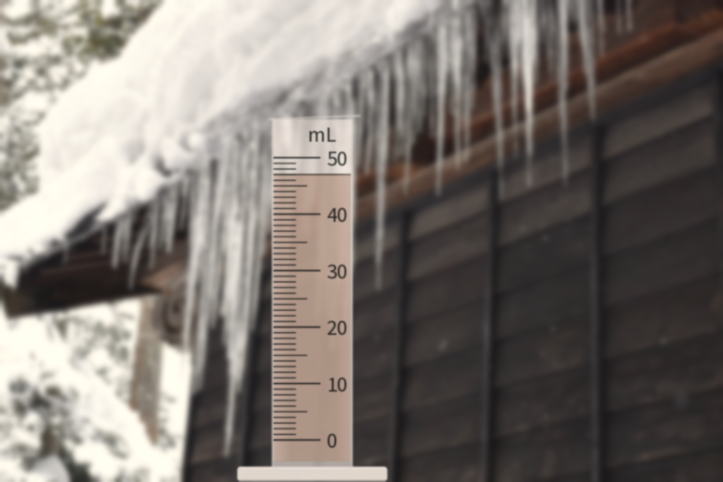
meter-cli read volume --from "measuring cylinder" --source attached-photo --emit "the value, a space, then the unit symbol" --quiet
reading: 47 mL
